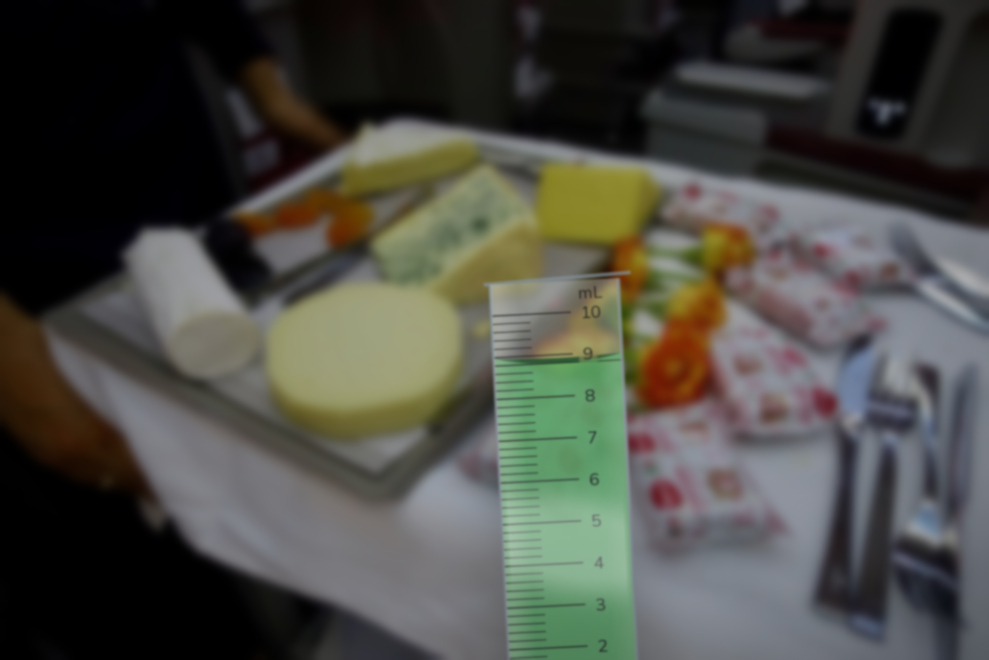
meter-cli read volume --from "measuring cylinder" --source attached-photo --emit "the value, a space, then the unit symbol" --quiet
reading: 8.8 mL
